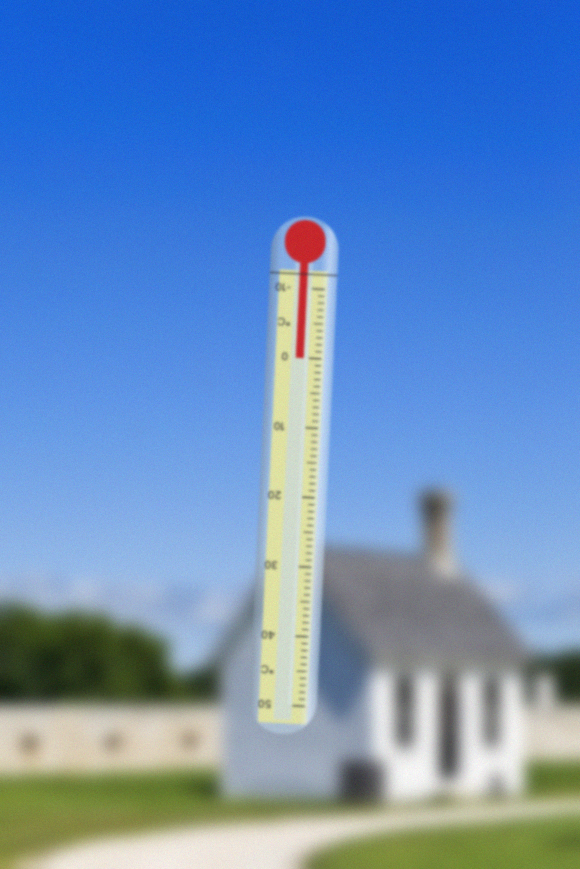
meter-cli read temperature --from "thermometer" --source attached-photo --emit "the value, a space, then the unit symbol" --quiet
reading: 0 °C
